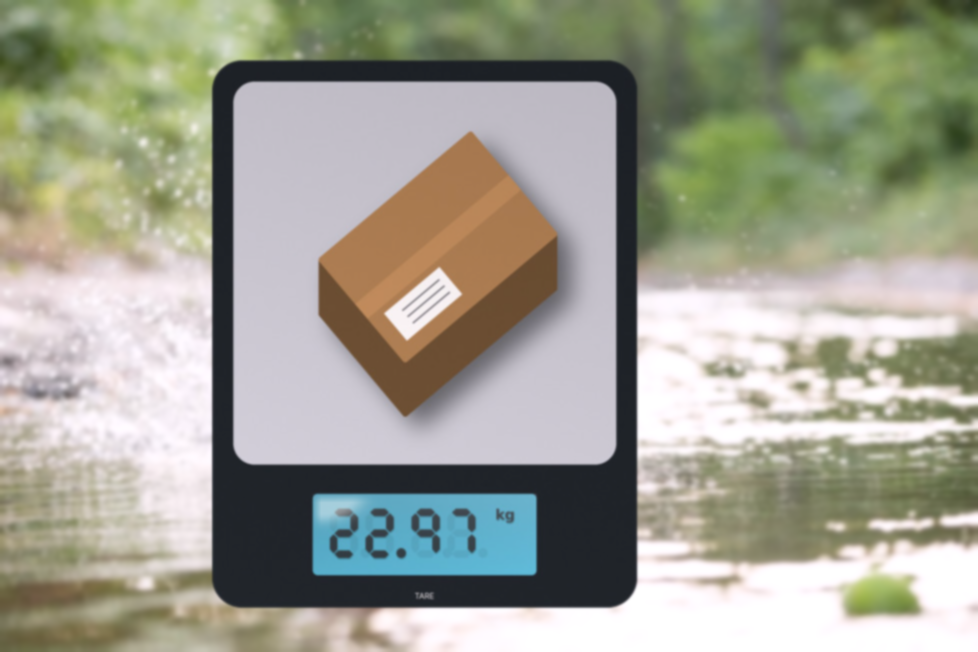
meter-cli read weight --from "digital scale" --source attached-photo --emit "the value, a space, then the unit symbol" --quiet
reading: 22.97 kg
